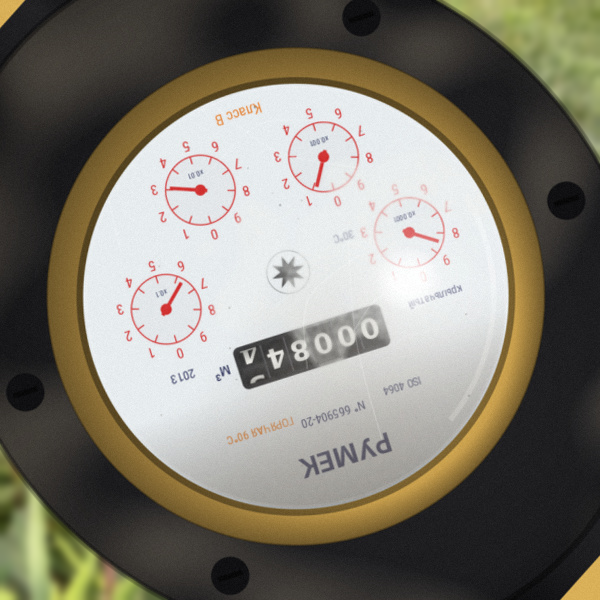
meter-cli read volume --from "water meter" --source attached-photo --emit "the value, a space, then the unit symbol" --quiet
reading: 843.6308 m³
